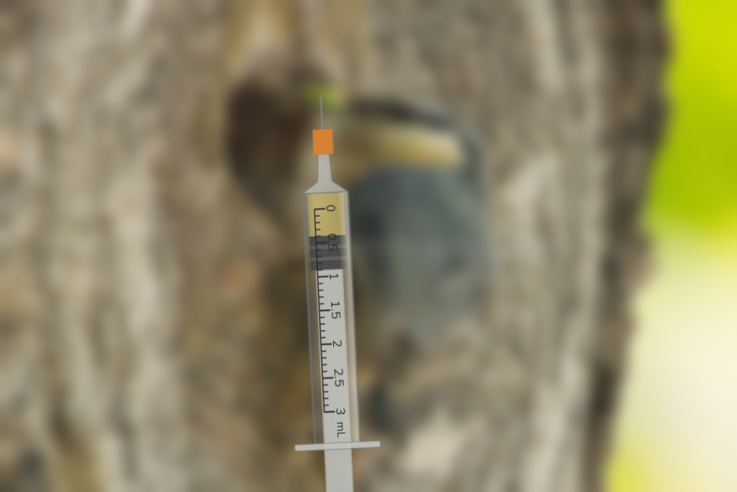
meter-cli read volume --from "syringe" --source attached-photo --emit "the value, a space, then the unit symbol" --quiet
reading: 0.4 mL
